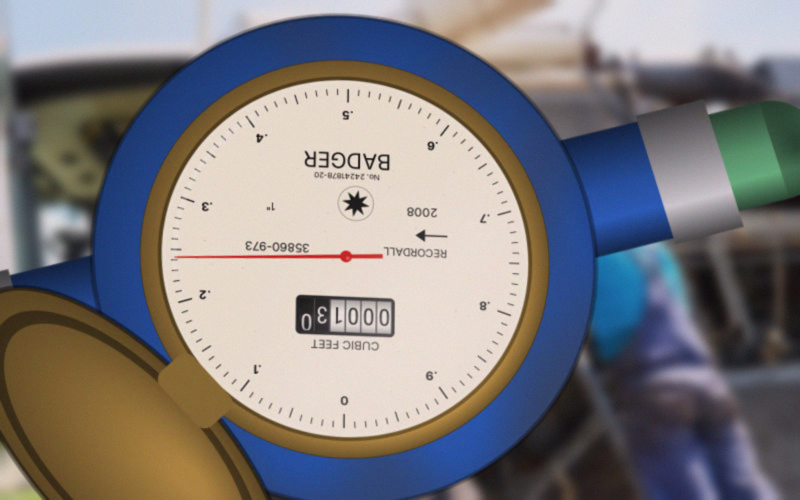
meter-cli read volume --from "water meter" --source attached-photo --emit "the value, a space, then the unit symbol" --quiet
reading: 130.24 ft³
